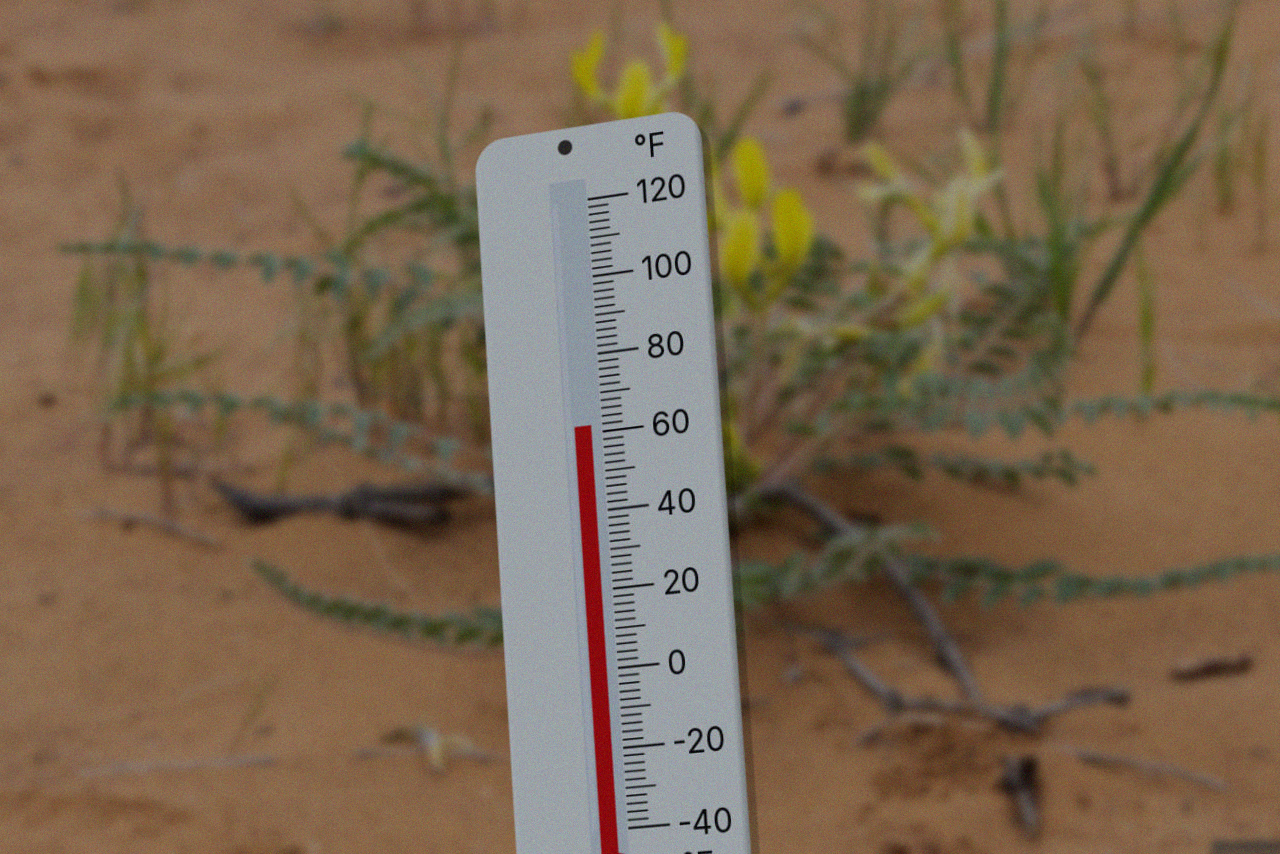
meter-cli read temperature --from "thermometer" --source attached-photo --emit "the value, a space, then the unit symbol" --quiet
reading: 62 °F
